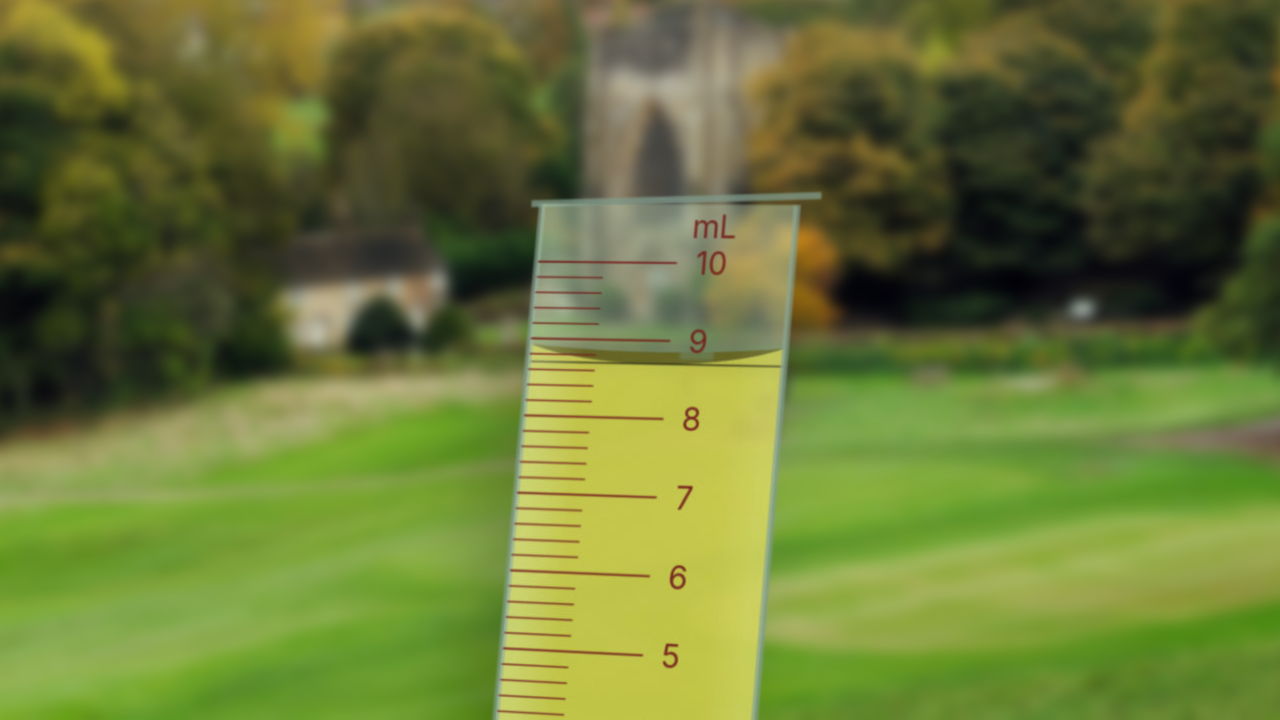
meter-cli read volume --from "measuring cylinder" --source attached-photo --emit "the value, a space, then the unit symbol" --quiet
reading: 8.7 mL
